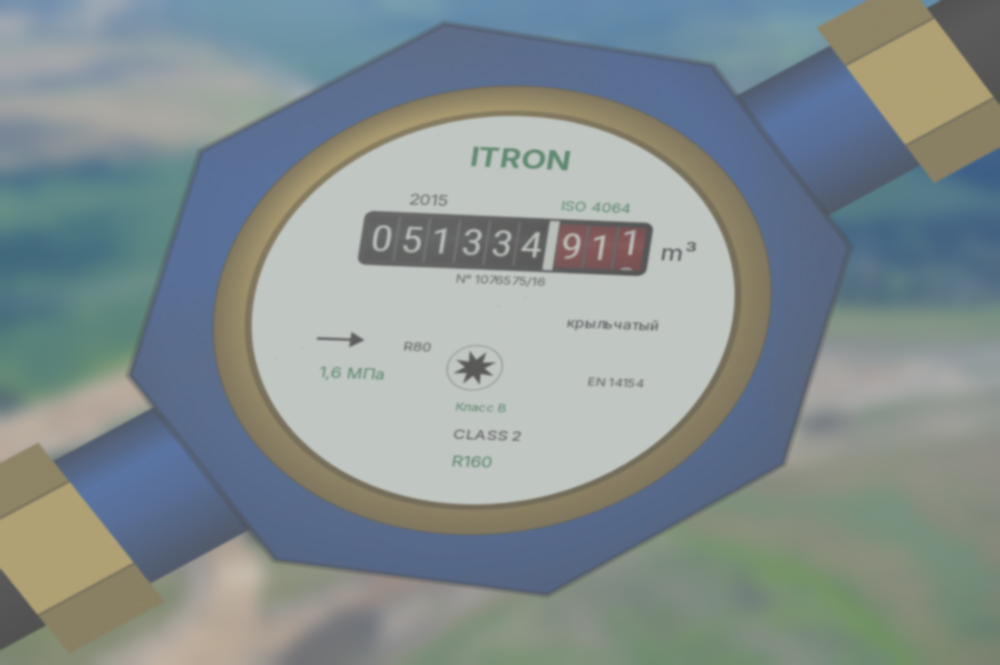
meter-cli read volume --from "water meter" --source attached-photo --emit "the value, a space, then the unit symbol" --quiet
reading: 51334.911 m³
